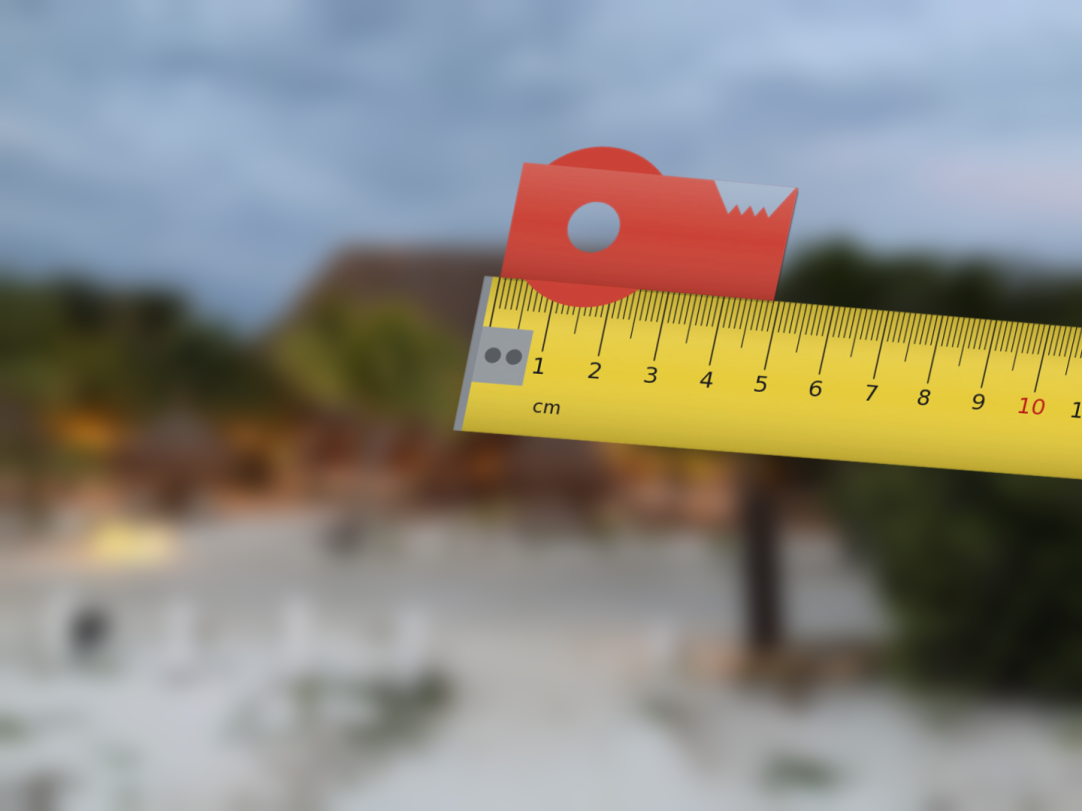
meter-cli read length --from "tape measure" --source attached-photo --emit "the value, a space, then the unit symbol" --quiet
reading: 4.9 cm
